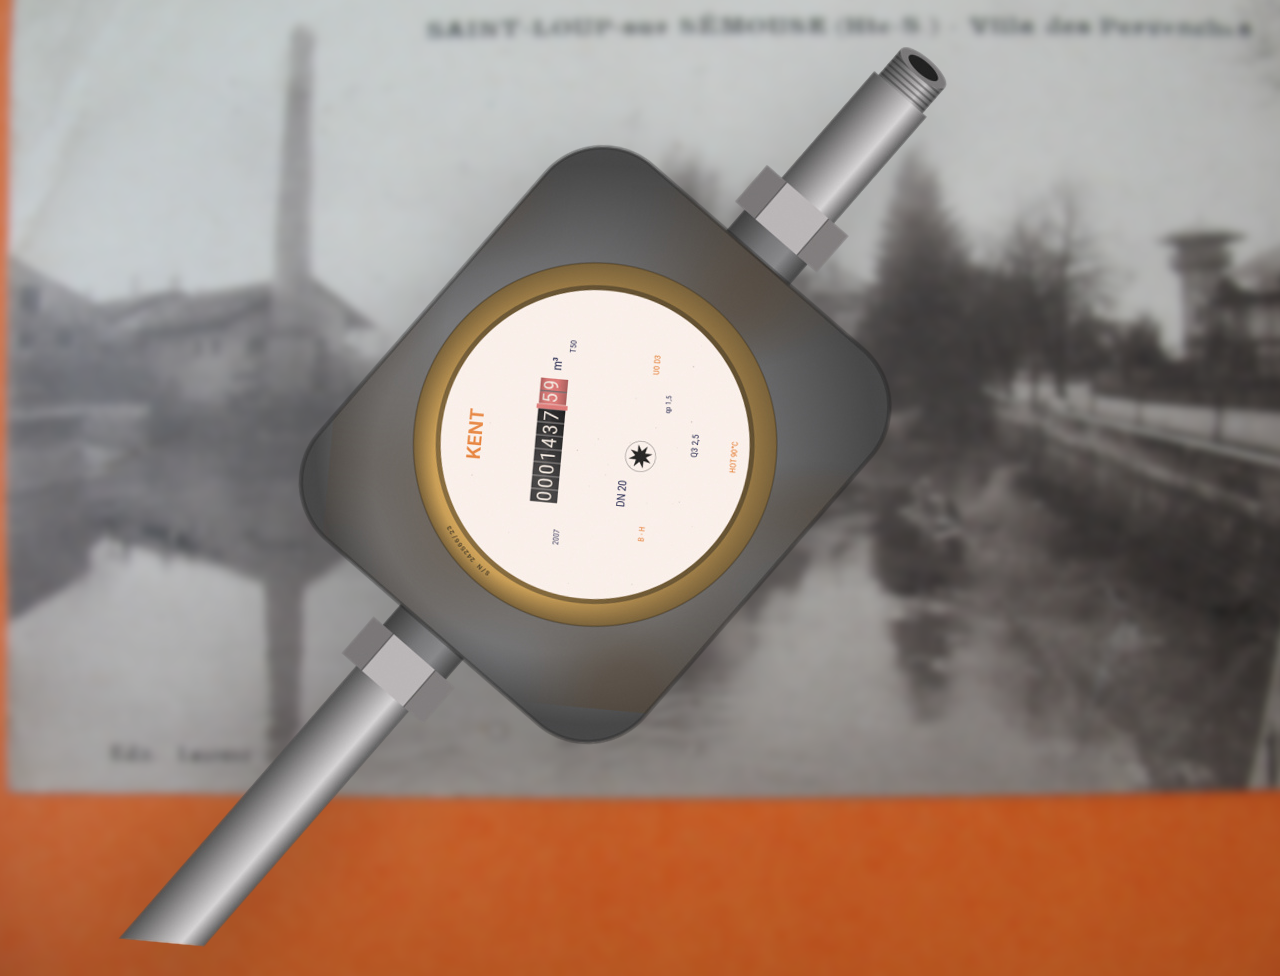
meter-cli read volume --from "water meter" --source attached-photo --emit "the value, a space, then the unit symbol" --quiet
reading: 1437.59 m³
